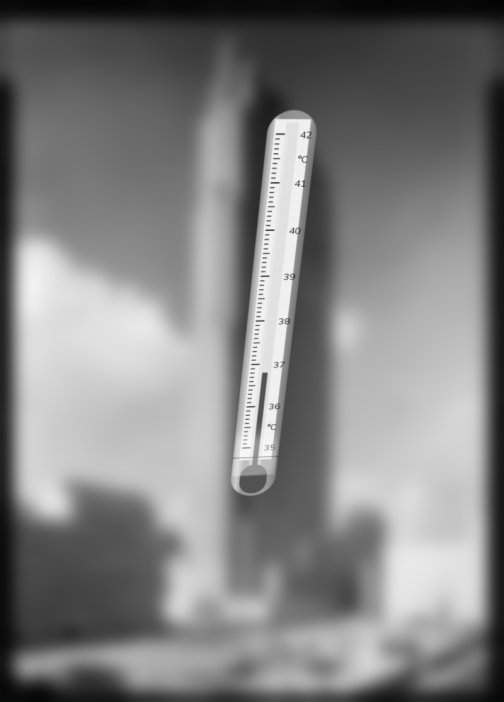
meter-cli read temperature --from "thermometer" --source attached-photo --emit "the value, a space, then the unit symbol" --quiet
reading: 36.8 °C
